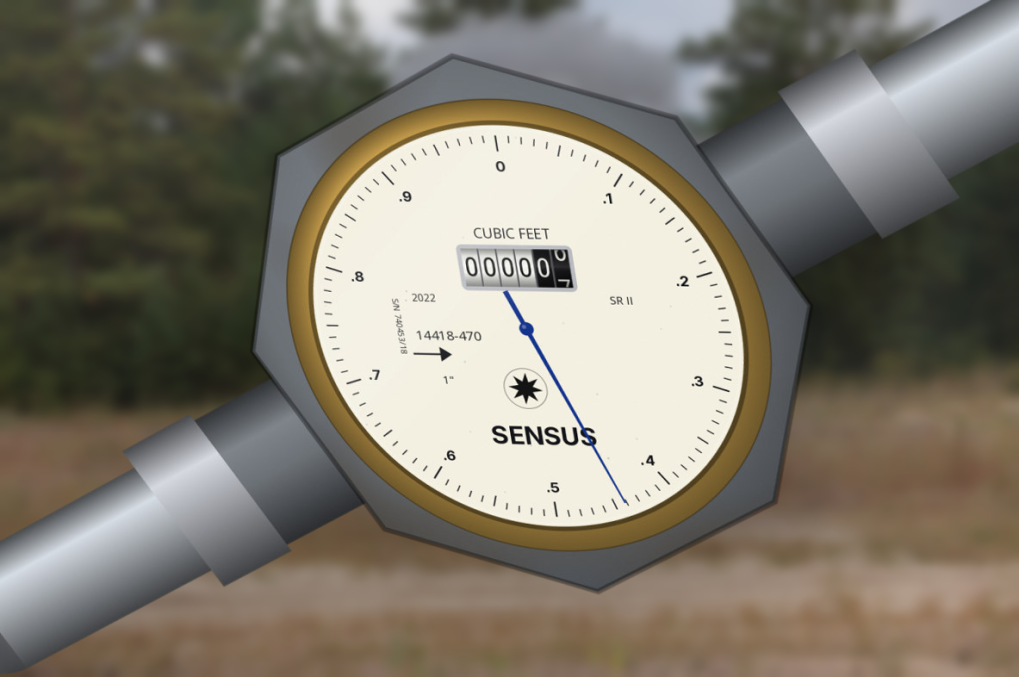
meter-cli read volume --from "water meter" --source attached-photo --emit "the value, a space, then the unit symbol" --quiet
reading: 6.44 ft³
